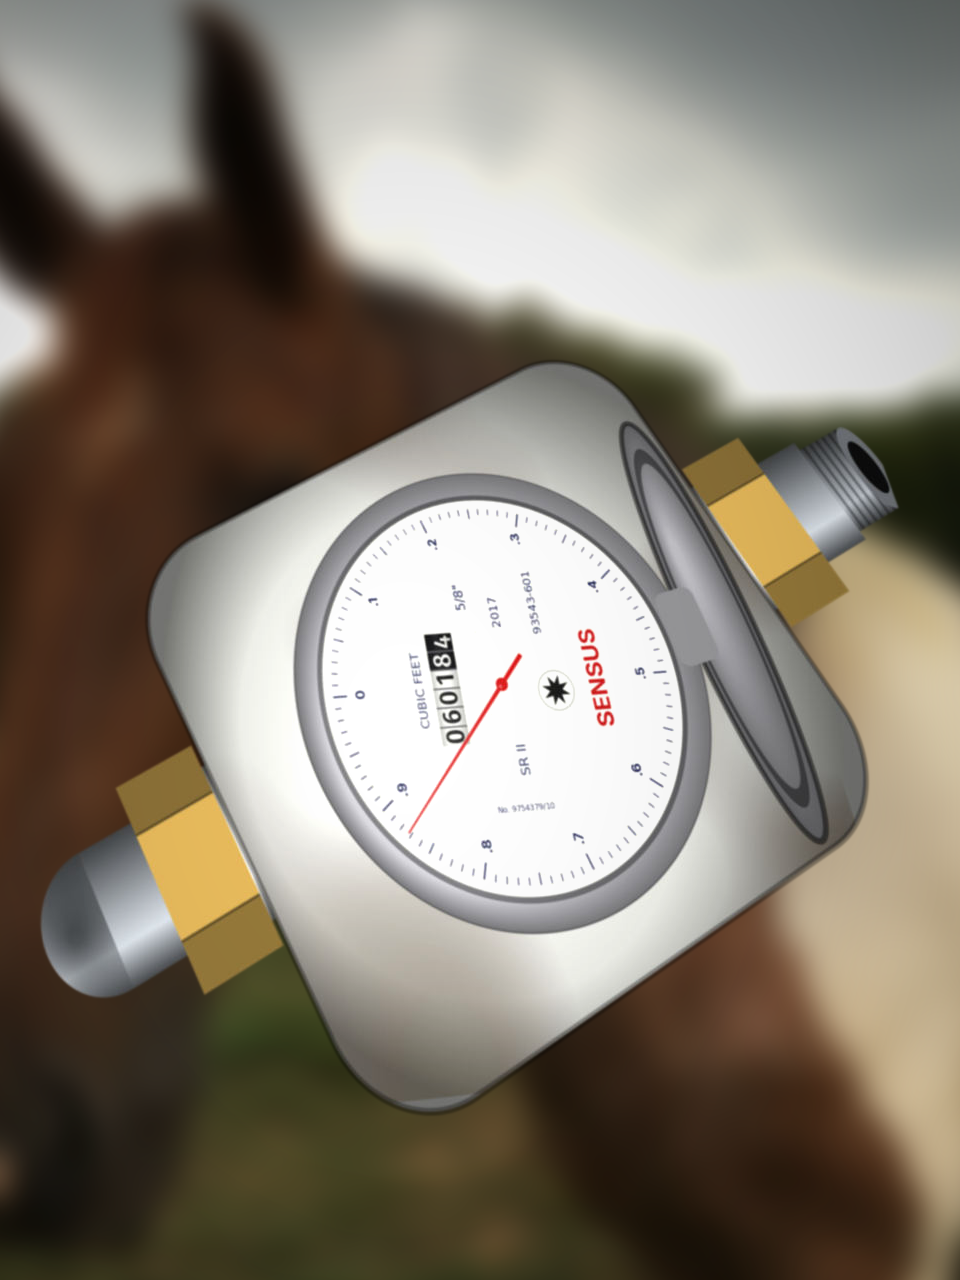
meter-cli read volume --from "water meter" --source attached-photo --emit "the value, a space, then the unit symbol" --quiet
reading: 60183.87 ft³
